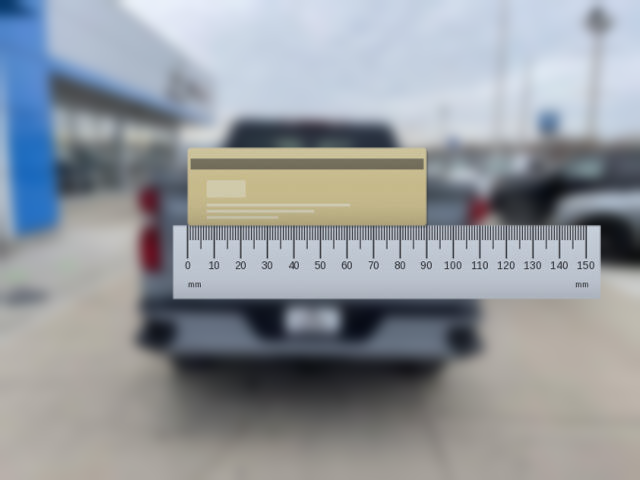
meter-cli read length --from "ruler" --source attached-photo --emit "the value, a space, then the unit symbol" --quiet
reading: 90 mm
